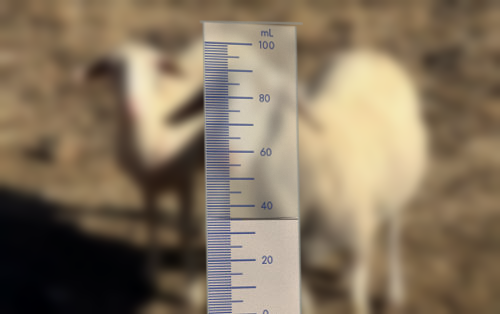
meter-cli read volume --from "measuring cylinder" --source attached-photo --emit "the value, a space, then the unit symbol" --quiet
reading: 35 mL
